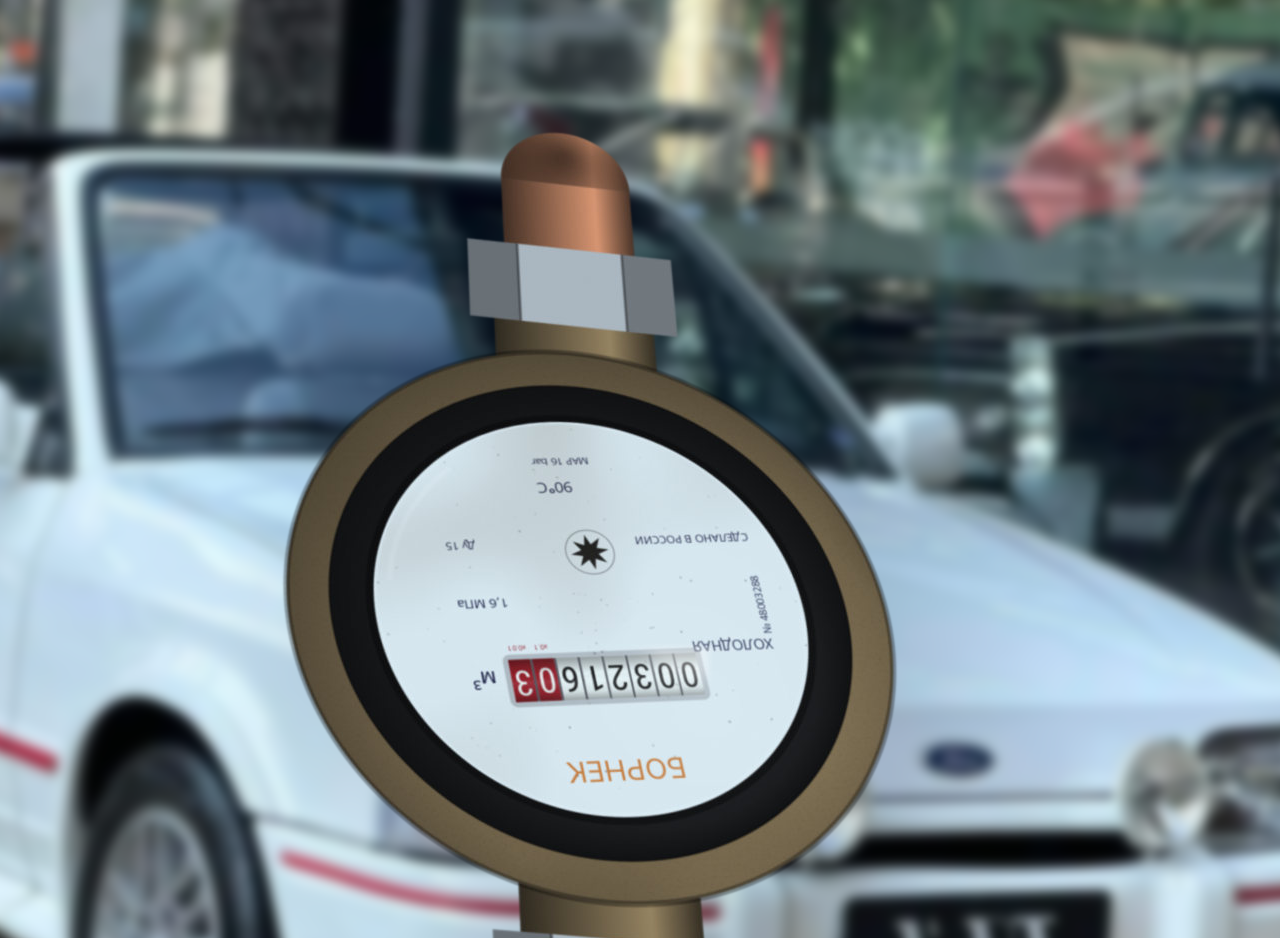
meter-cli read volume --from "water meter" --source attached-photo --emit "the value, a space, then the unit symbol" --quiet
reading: 3216.03 m³
